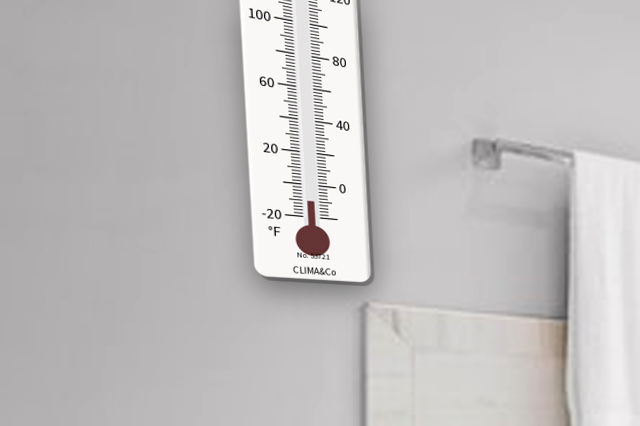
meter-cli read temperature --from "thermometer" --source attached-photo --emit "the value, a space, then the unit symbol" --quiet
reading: -10 °F
